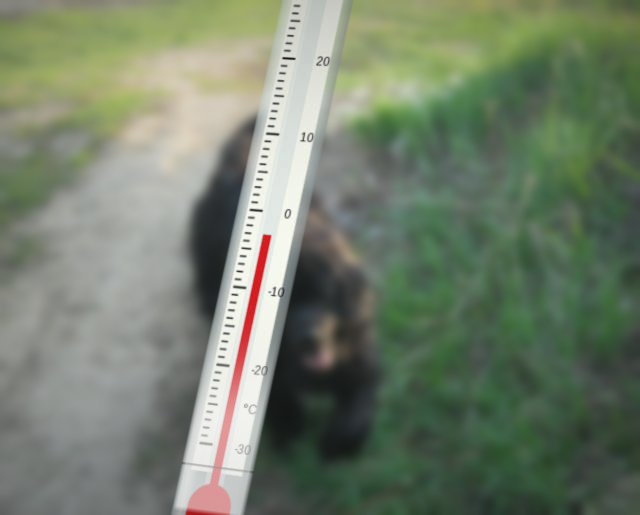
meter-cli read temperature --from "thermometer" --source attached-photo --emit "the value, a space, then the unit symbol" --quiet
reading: -3 °C
